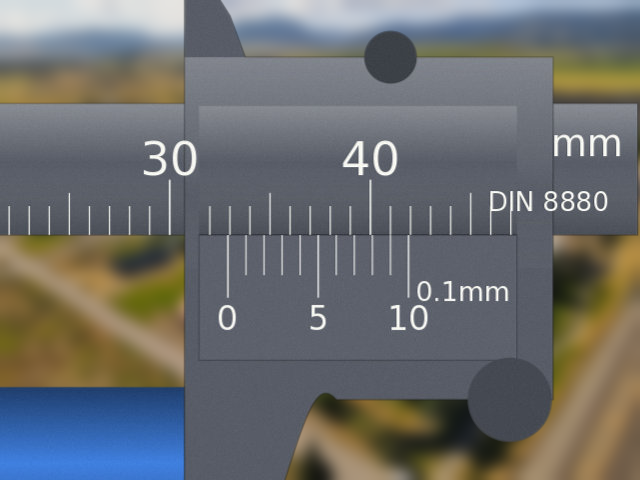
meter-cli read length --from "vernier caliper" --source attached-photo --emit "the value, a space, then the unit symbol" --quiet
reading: 32.9 mm
